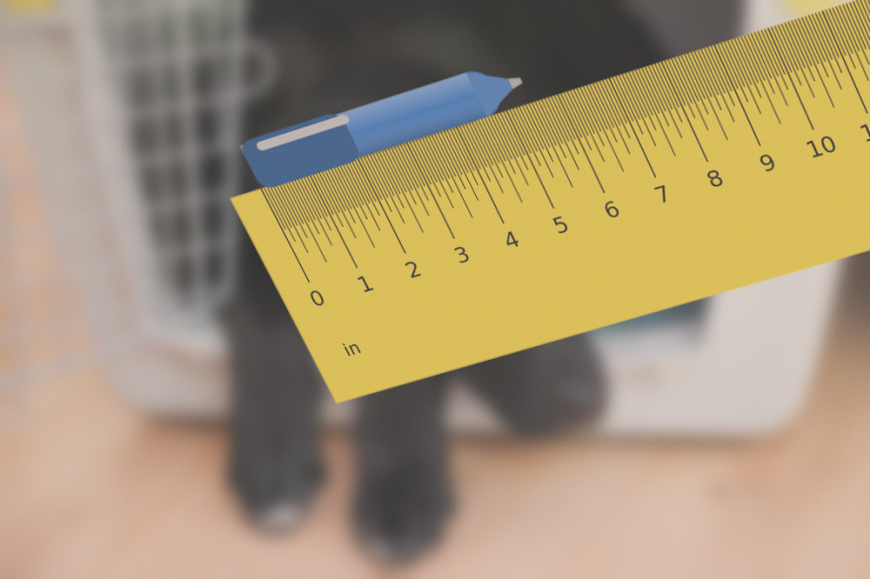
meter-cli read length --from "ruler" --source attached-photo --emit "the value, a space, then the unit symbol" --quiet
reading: 5.5 in
